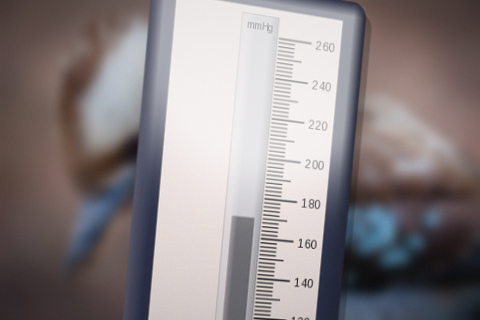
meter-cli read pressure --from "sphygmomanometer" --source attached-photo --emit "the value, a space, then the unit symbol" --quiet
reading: 170 mmHg
